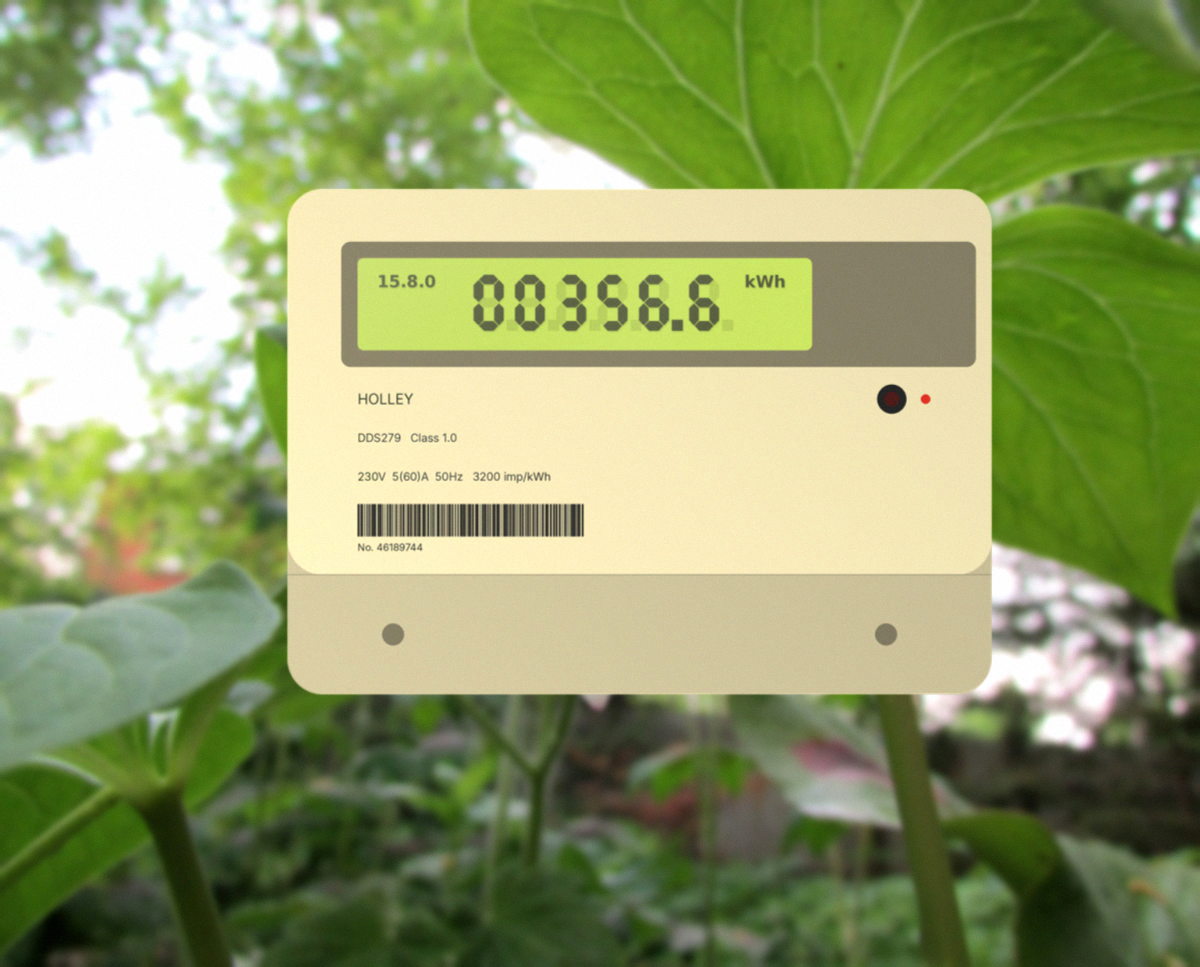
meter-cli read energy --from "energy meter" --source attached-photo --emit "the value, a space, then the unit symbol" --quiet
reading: 356.6 kWh
